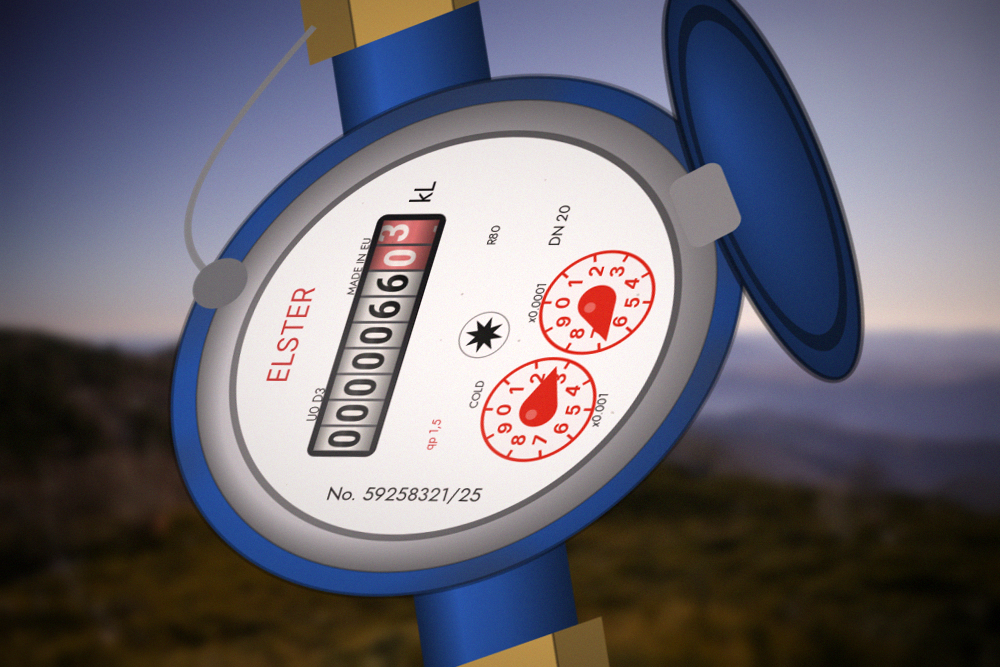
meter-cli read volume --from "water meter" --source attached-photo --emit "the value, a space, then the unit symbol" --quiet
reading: 66.0326 kL
